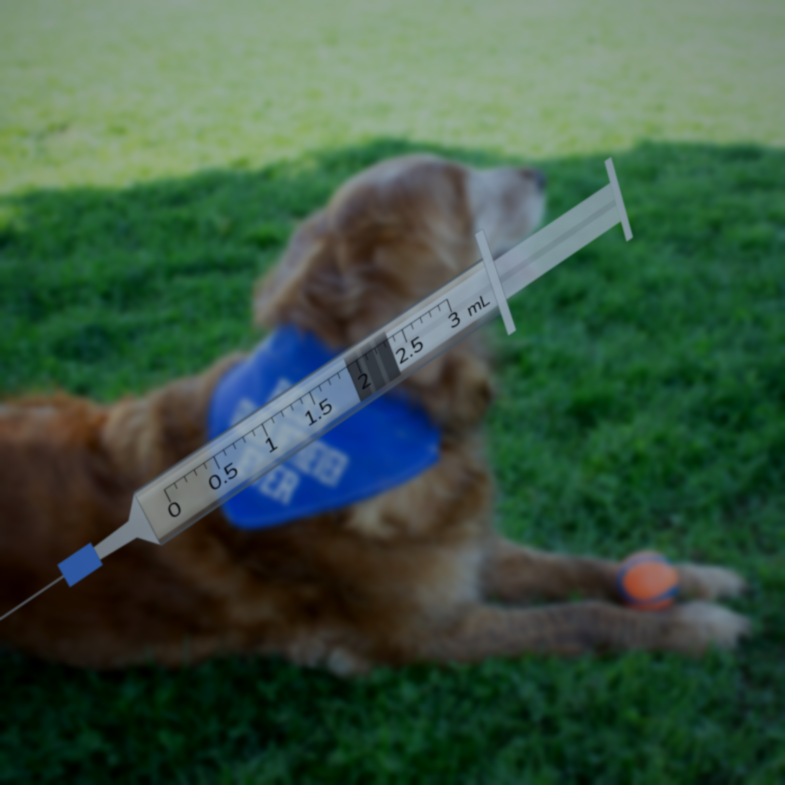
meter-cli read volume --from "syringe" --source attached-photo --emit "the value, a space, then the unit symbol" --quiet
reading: 1.9 mL
